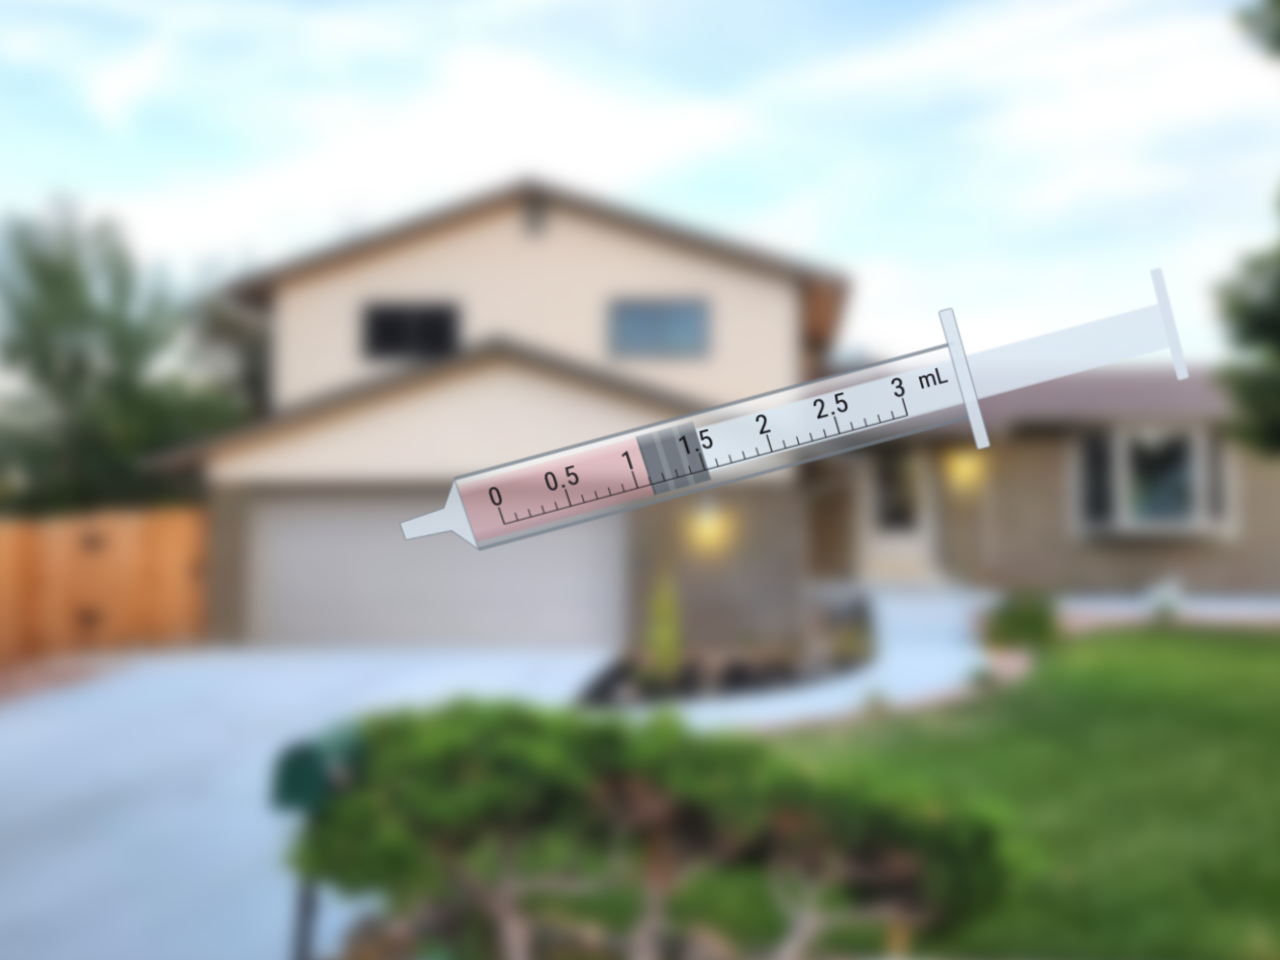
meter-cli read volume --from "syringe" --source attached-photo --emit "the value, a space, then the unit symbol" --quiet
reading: 1.1 mL
